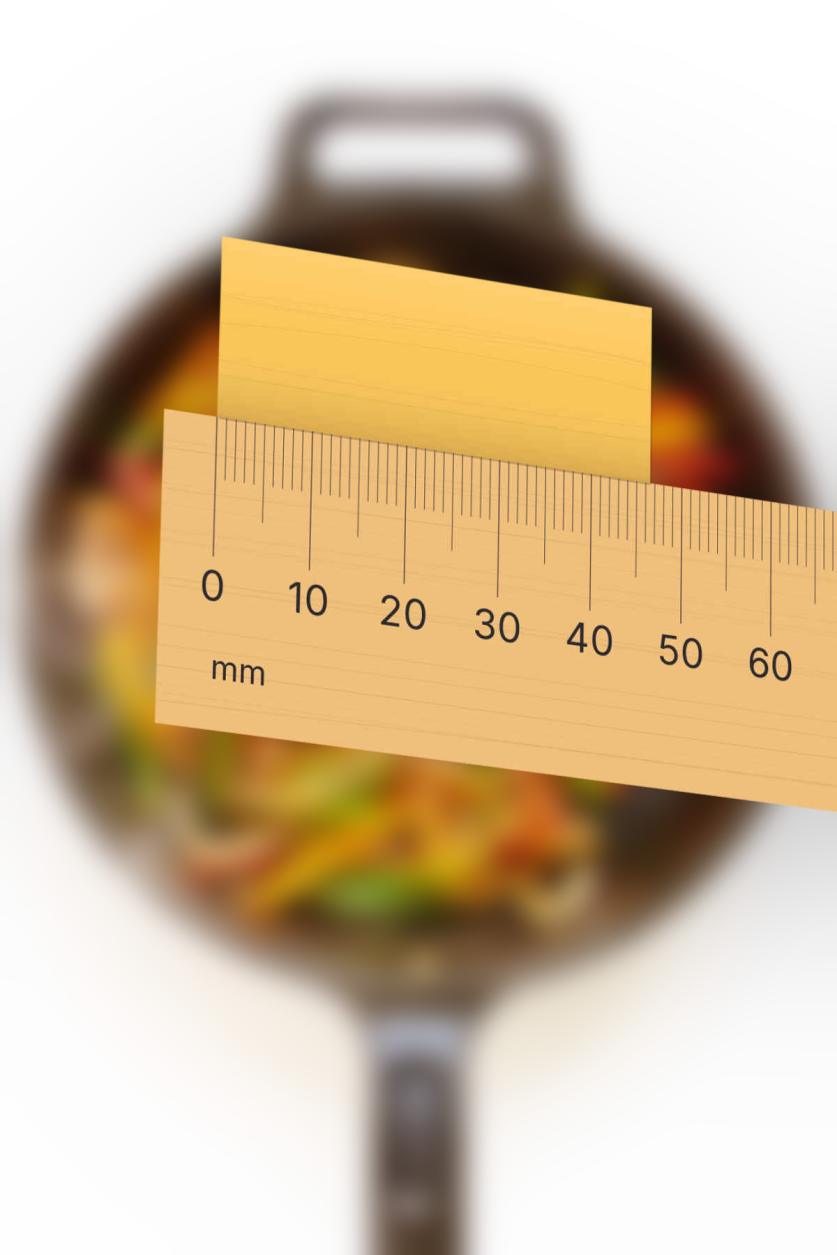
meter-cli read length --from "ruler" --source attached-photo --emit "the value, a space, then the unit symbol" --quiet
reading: 46.5 mm
